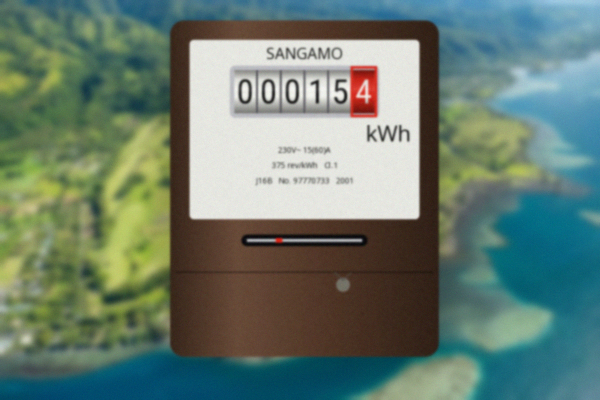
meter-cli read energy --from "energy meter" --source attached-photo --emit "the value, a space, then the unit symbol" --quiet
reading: 15.4 kWh
